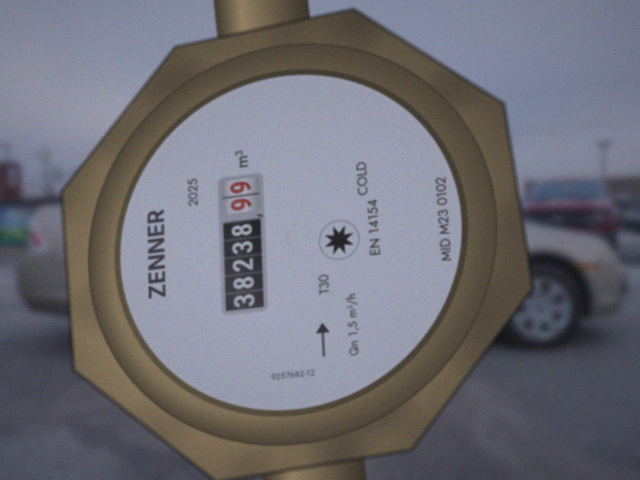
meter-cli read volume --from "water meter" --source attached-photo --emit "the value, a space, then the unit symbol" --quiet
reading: 38238.99 m³
